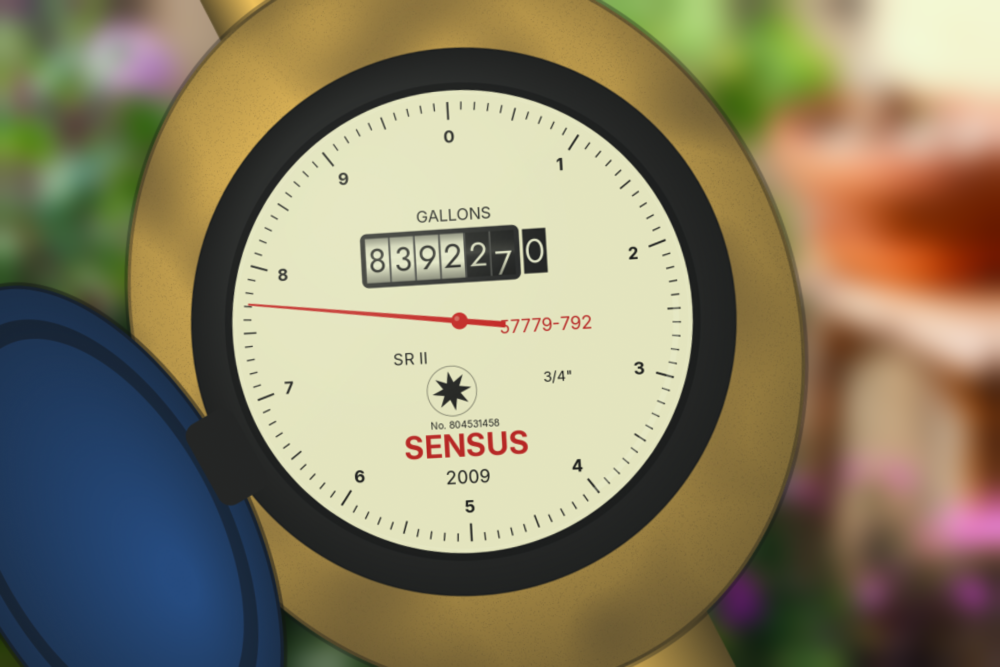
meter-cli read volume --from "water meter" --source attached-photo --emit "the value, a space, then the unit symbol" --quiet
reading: 8392267.7 gal
